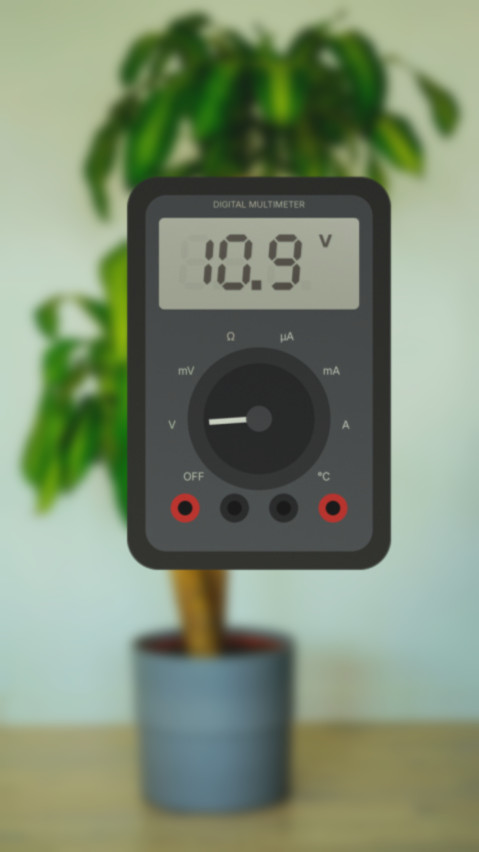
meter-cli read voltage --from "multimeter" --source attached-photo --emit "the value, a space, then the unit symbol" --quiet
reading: 10.9 V
